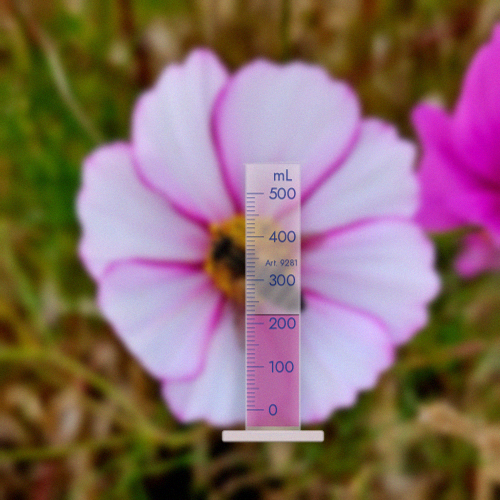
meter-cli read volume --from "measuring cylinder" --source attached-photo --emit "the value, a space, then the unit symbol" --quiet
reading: 220 mL
